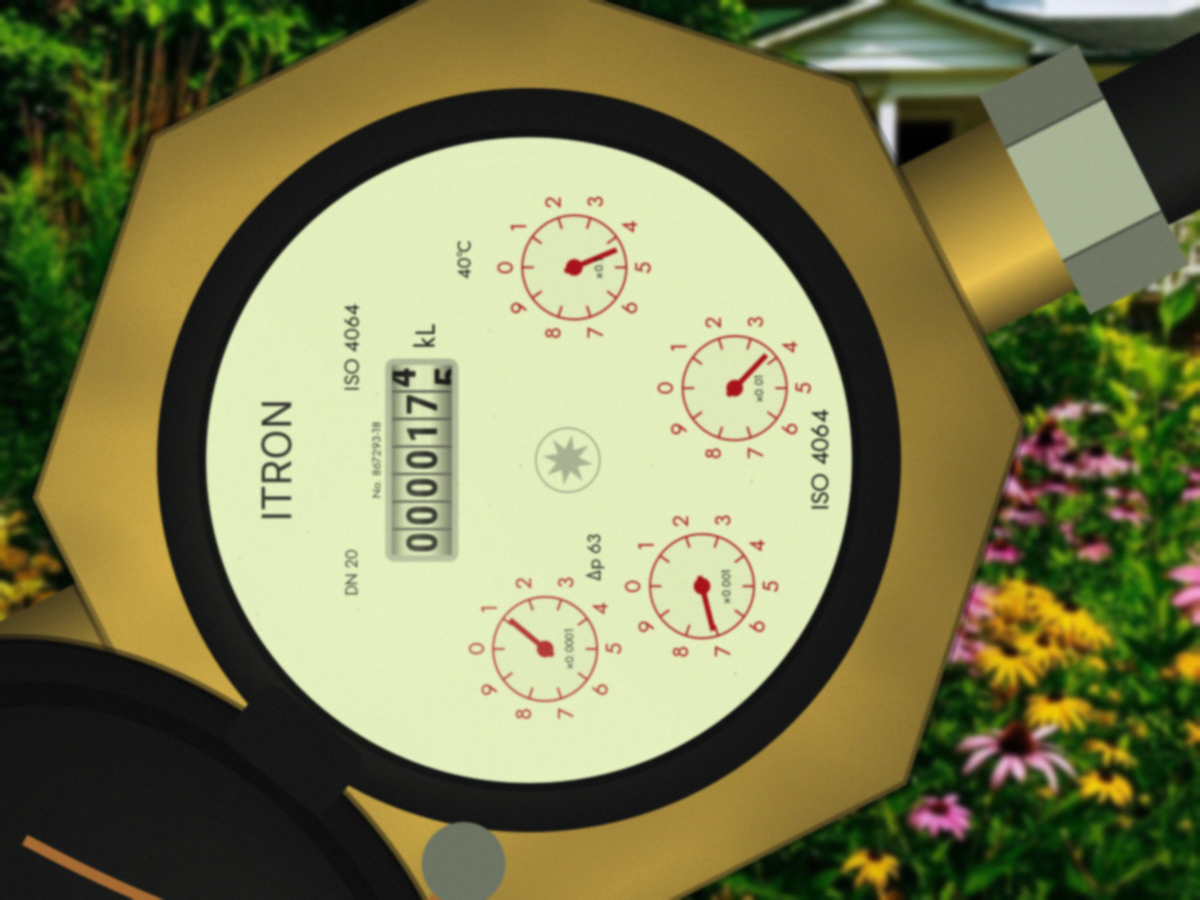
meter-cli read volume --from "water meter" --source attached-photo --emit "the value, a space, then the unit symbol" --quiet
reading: 174.4371 kL
